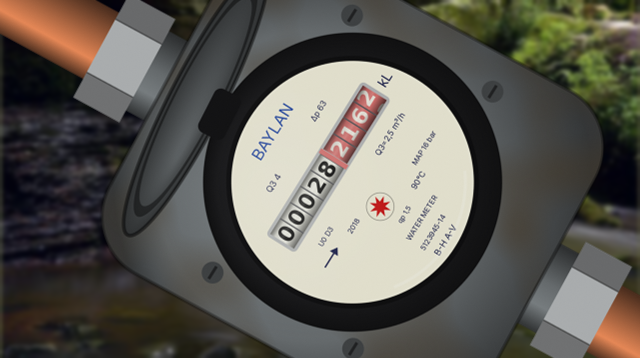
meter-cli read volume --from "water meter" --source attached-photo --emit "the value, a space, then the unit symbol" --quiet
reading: 28.2162 kL
